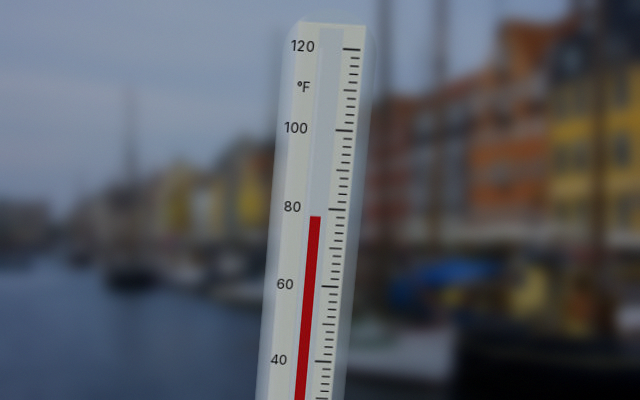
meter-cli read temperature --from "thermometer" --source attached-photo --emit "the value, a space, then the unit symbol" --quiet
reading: 78 °F
